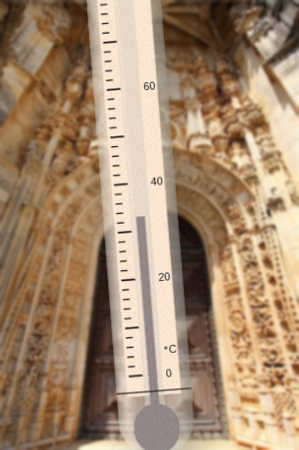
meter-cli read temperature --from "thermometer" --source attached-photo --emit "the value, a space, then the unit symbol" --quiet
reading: 33 °C
